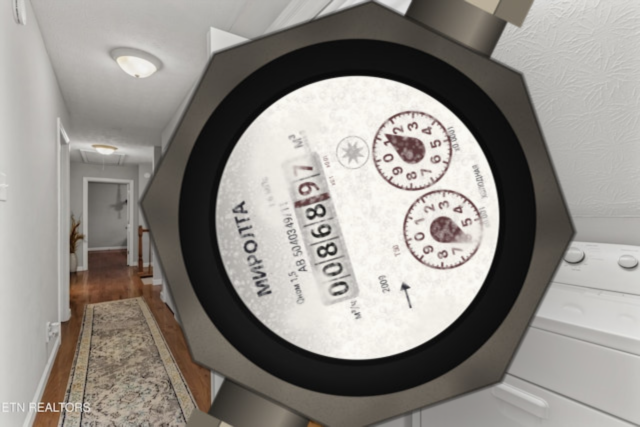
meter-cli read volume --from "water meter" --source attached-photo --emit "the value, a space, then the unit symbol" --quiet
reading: 868.9761 m³
